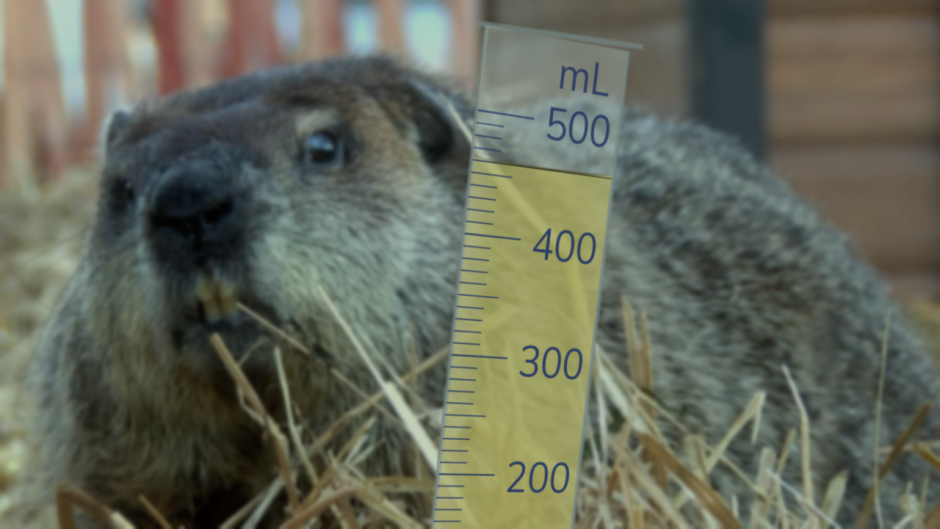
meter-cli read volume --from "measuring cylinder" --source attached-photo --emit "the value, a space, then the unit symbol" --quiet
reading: 460 mL
